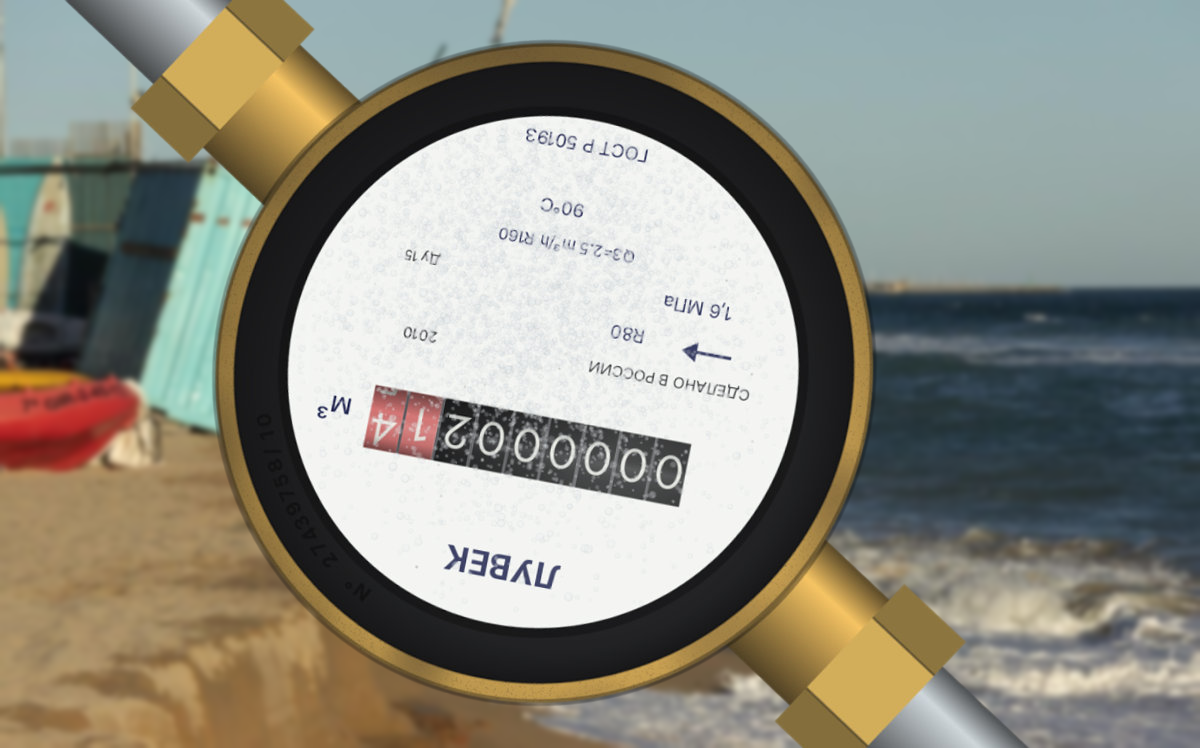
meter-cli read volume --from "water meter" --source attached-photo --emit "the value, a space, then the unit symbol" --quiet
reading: 2.14 m³
